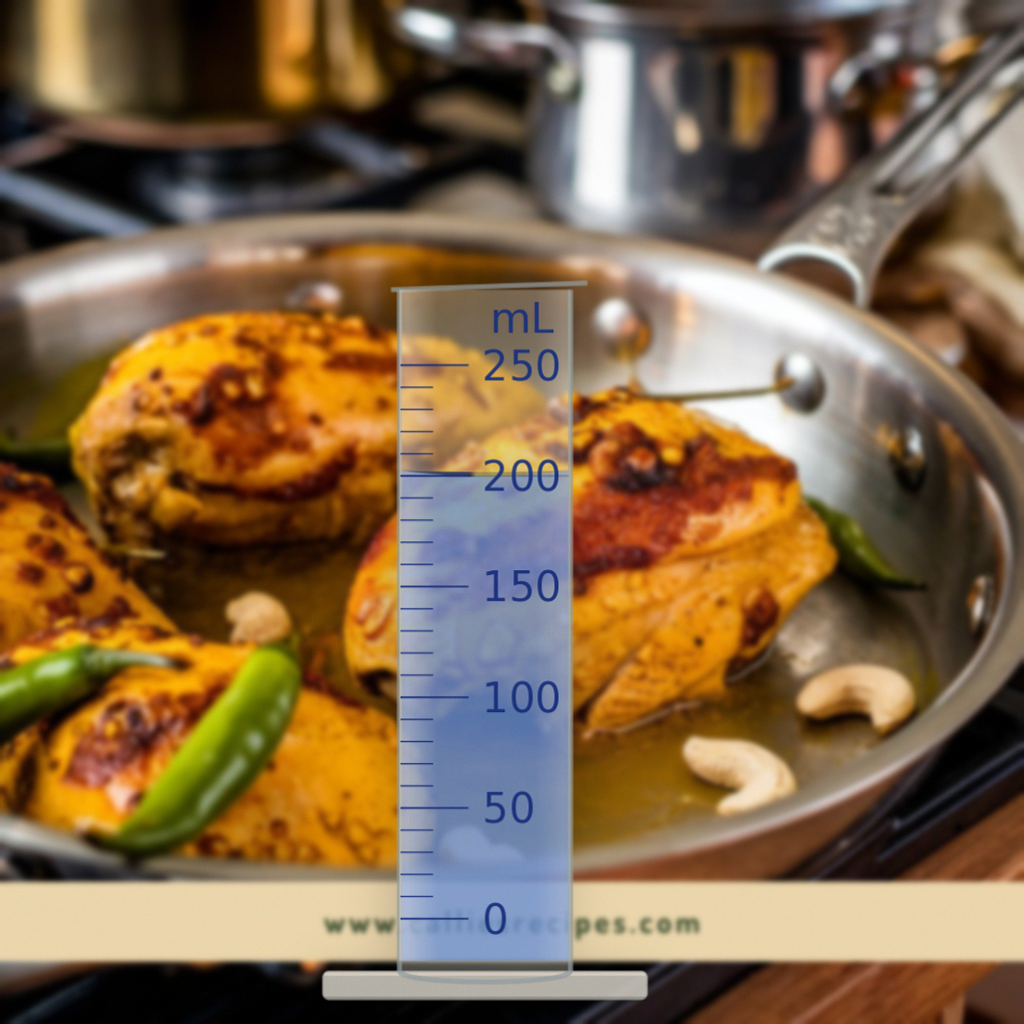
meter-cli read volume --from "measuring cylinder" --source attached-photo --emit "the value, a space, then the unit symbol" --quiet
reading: 200 mL
